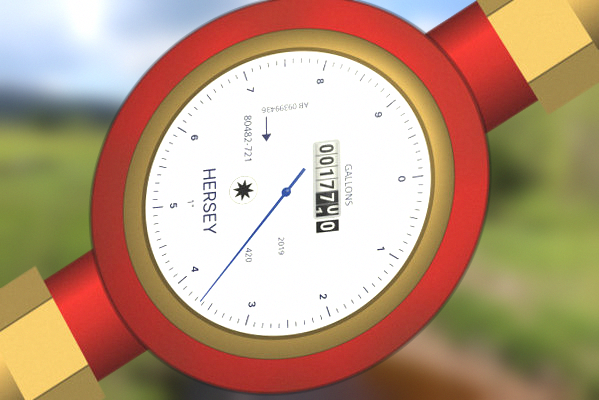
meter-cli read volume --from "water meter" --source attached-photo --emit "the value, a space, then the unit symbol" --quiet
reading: 17703.6 gal
